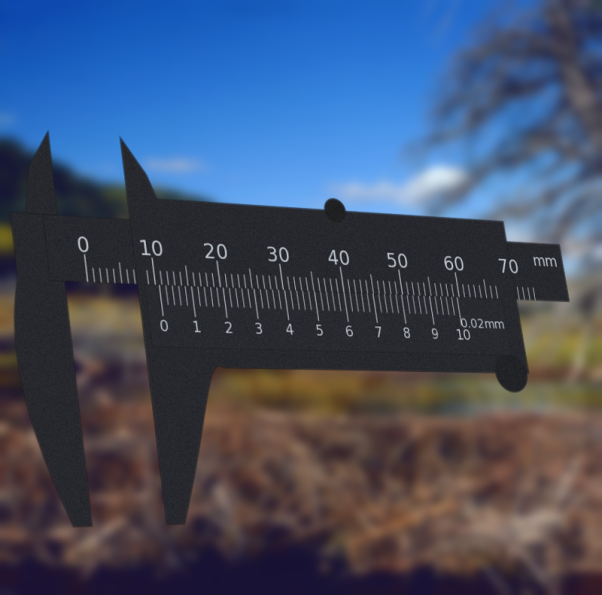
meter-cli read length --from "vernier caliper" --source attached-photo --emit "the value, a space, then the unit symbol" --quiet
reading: 10.6 mm
